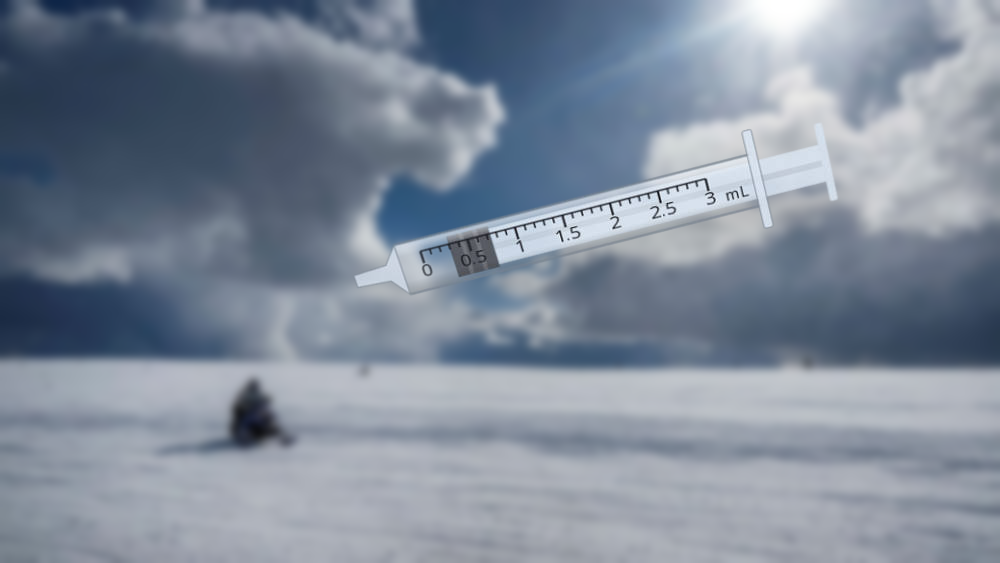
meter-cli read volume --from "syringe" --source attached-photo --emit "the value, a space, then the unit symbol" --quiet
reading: 0.3 mL
